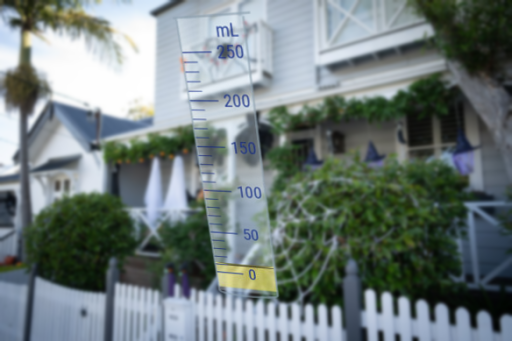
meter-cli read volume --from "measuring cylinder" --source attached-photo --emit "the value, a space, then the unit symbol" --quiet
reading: 10 mL
